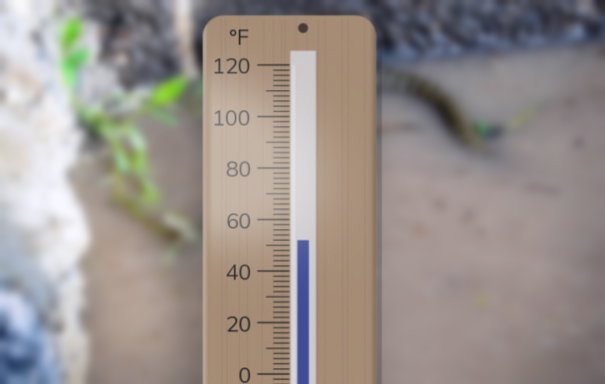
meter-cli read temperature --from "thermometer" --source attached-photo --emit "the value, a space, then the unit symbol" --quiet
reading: 52 °F
